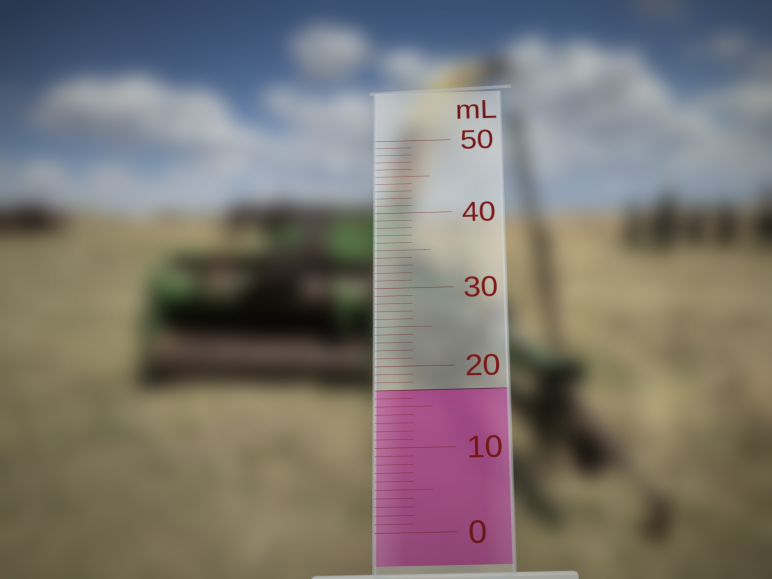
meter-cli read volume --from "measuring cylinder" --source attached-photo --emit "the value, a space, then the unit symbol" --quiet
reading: 17 mL
